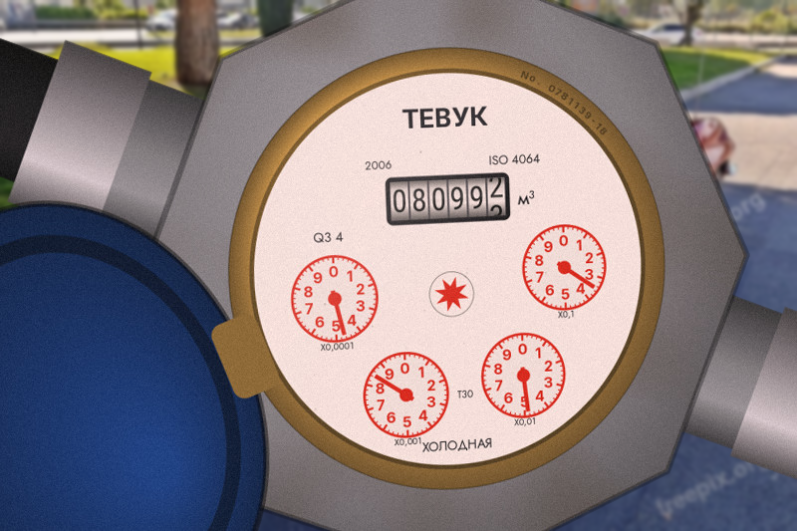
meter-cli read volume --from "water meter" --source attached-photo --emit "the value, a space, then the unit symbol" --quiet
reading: 80992.3484 m³
